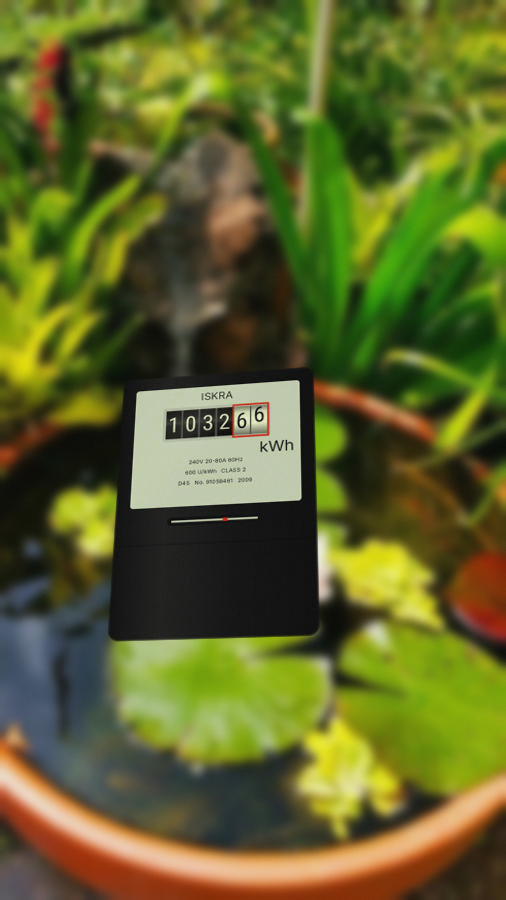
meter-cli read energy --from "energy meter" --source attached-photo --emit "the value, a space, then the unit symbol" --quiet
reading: 1032.66 kWh
